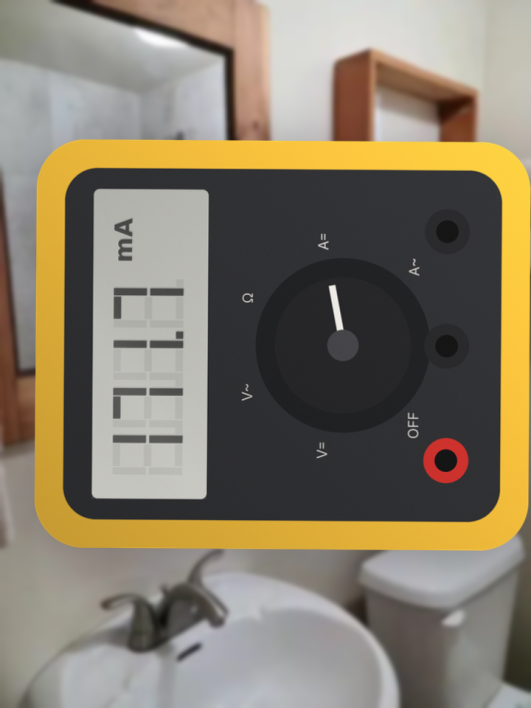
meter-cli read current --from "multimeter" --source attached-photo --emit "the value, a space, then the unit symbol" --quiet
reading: 171.7 mA
